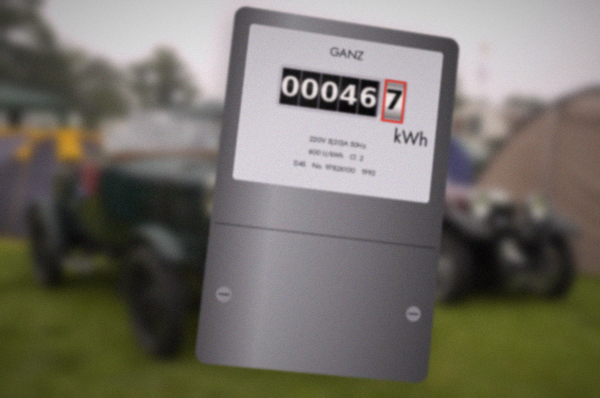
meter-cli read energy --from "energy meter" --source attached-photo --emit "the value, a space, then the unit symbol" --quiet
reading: 46.7 kWh
